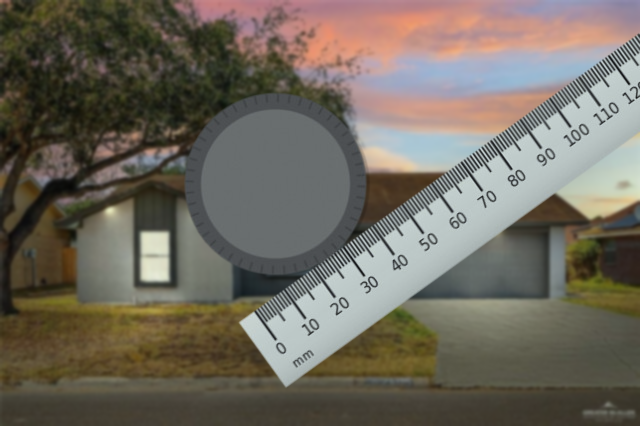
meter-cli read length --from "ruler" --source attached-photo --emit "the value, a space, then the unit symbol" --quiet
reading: 50 mm
